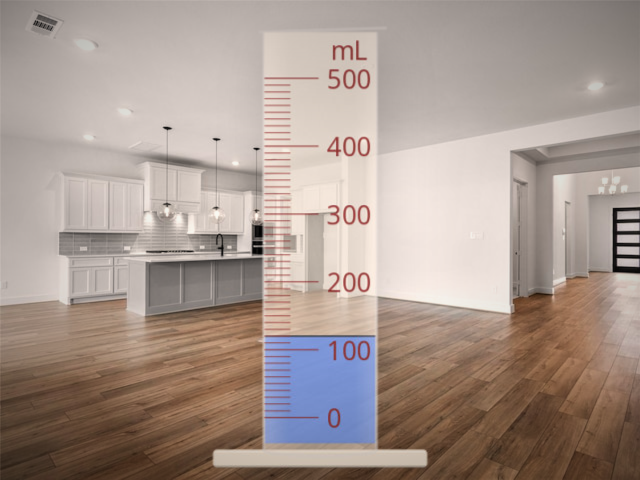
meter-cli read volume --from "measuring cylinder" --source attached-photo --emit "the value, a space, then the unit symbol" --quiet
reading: 120 mL
